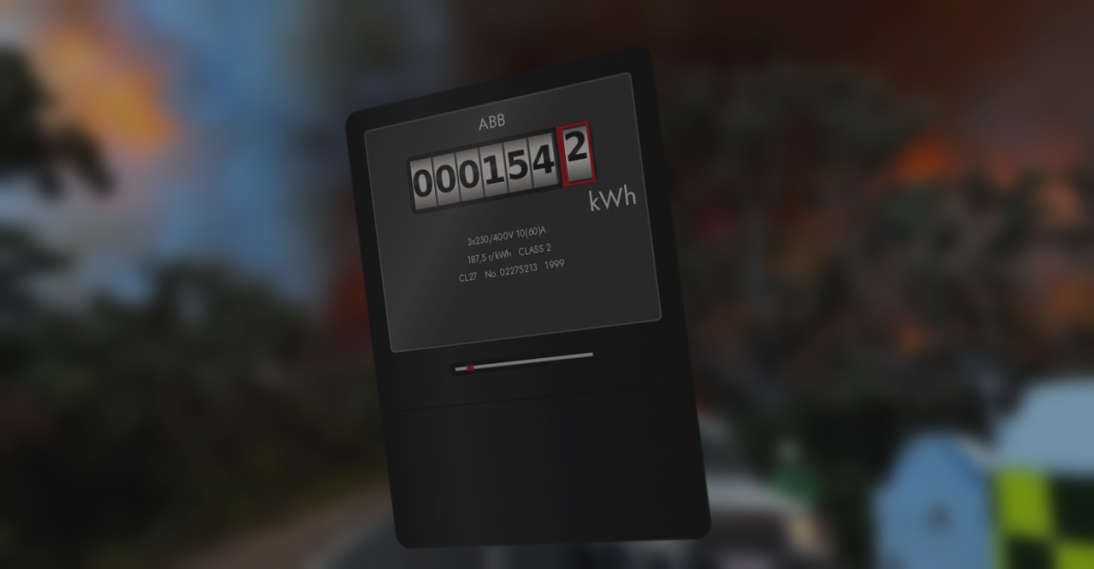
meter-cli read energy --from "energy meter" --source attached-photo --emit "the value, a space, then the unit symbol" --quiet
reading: 154.2 kWh
